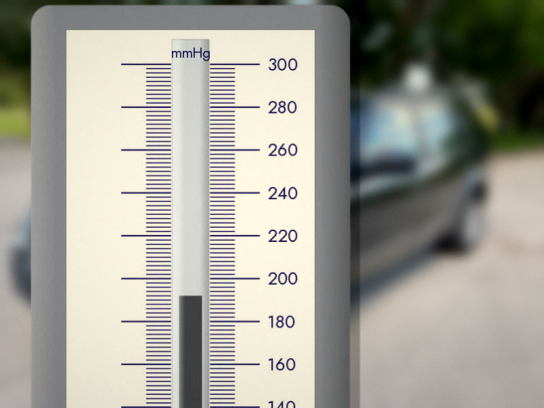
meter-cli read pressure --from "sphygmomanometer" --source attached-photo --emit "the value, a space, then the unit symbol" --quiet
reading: 192 mmHg
